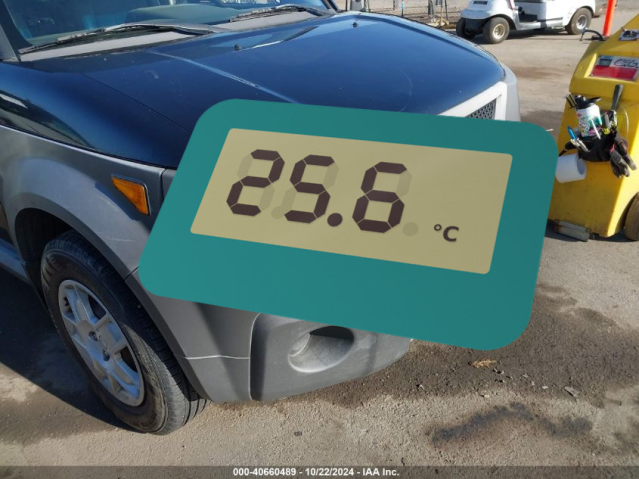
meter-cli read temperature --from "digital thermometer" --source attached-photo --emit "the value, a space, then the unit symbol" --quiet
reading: 25.6 °C
